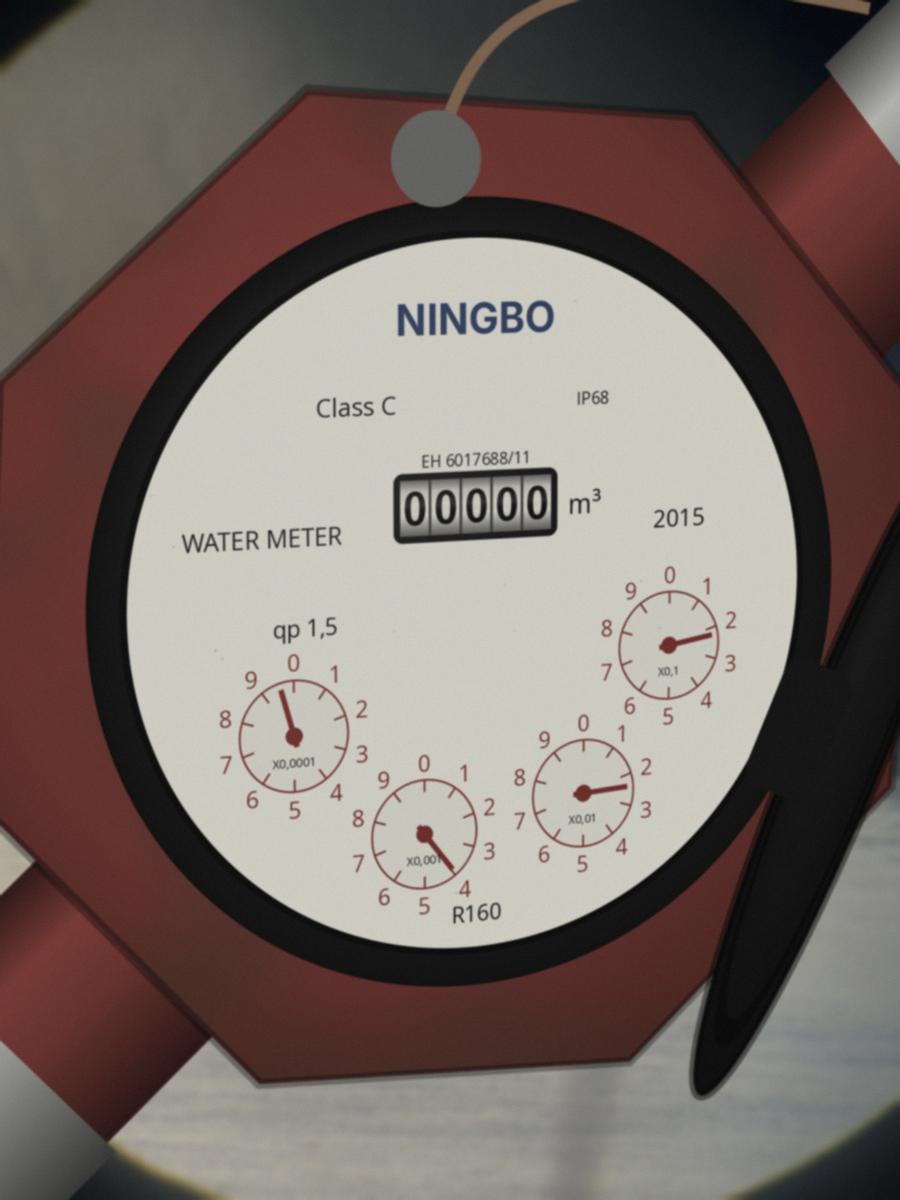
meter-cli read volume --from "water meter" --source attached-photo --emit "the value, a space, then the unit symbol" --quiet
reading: 0.2239 m³
